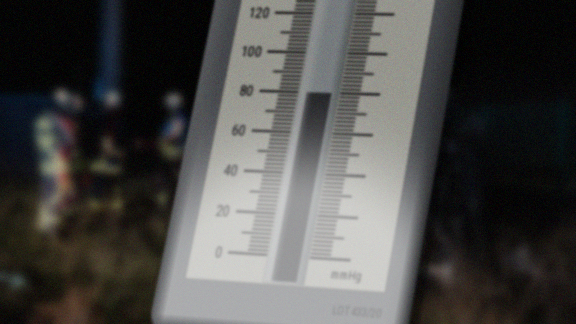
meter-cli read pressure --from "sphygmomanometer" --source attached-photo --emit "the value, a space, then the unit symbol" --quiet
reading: 80 mmHg
